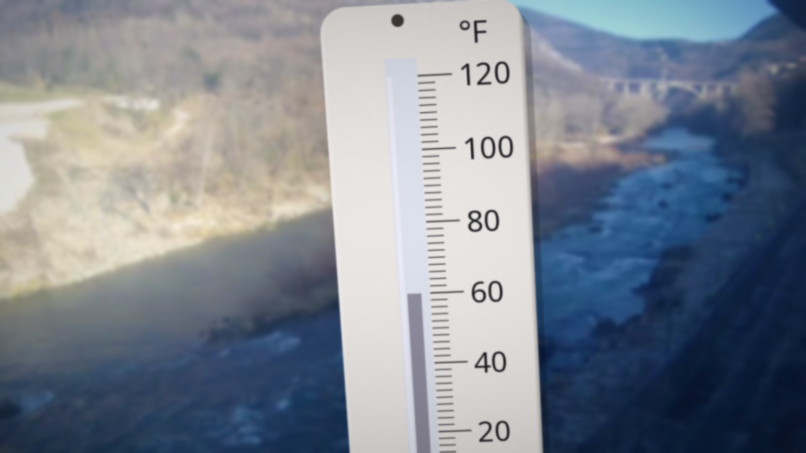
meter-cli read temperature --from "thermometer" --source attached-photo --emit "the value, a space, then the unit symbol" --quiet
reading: 60 °F
